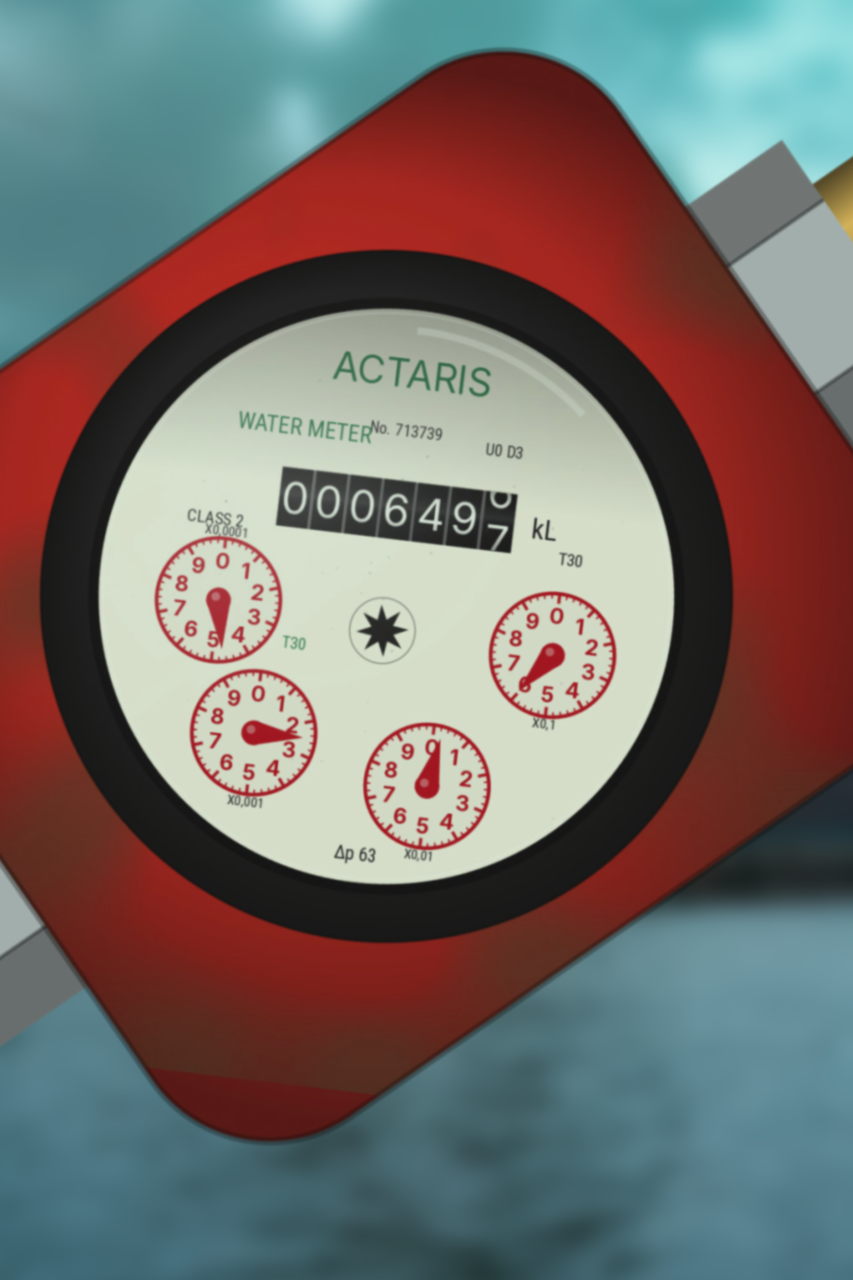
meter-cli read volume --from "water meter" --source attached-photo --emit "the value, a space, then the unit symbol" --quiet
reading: 6496.6024 kL
